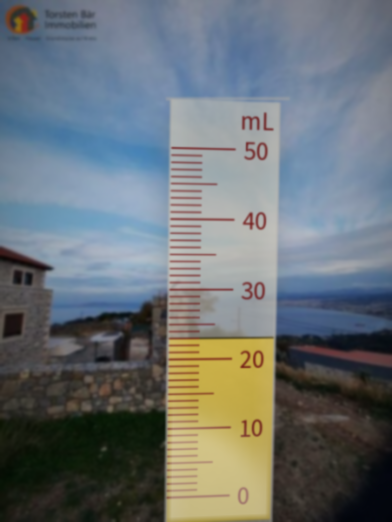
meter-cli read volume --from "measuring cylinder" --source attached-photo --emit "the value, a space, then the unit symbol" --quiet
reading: 23 mL
